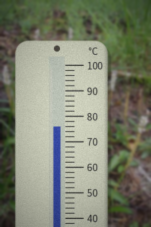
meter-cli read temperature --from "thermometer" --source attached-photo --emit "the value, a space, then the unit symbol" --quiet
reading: 76 °C
